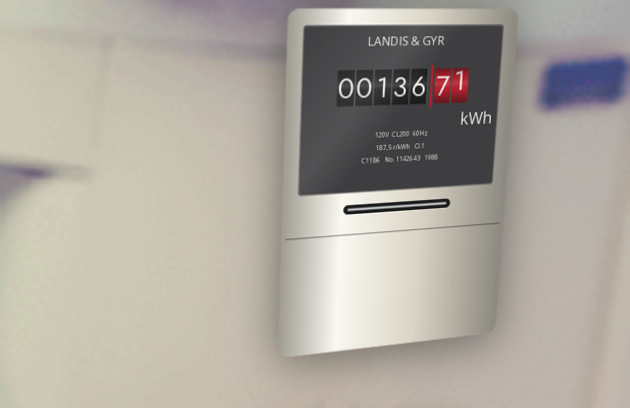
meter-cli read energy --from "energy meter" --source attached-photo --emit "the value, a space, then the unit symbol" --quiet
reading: 136.71 kWh
